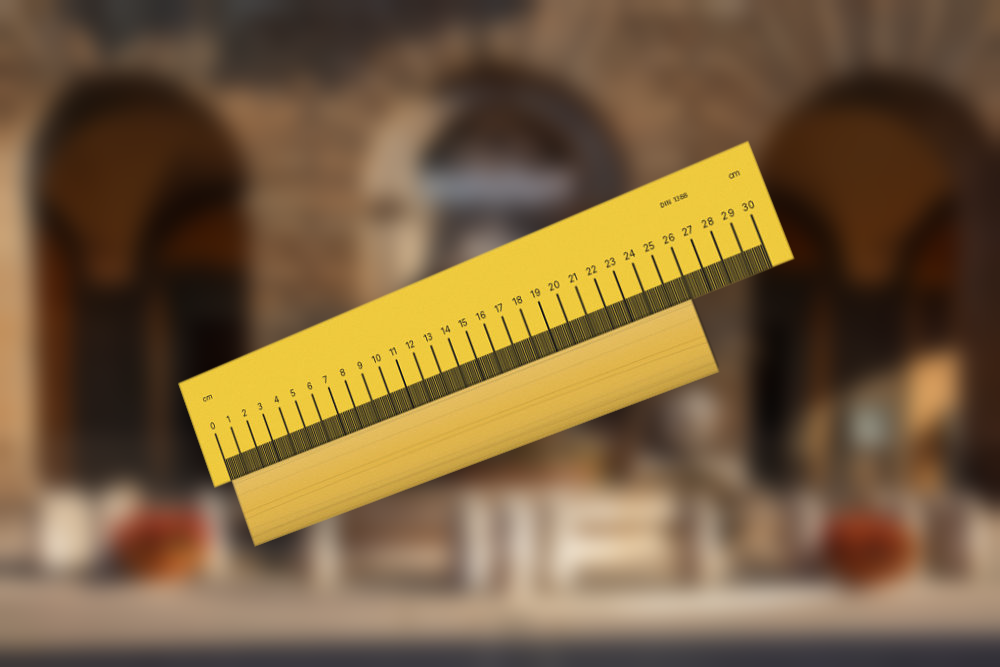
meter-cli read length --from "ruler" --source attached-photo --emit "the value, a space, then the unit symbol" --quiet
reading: 26 cm
